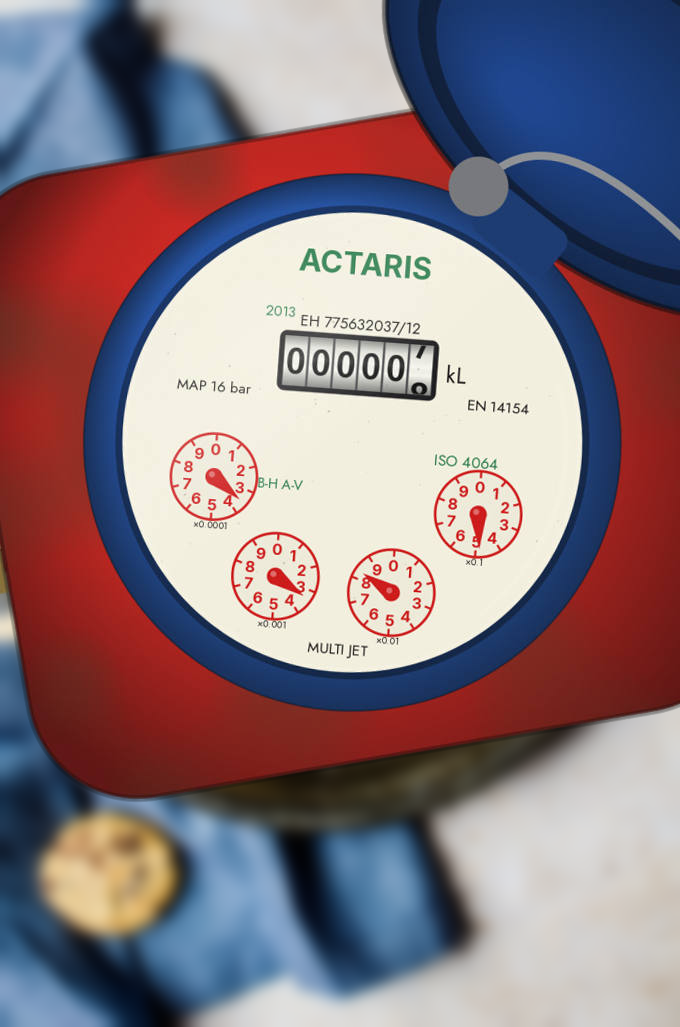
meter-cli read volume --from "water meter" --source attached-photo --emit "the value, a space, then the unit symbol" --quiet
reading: 7.4833 kL
